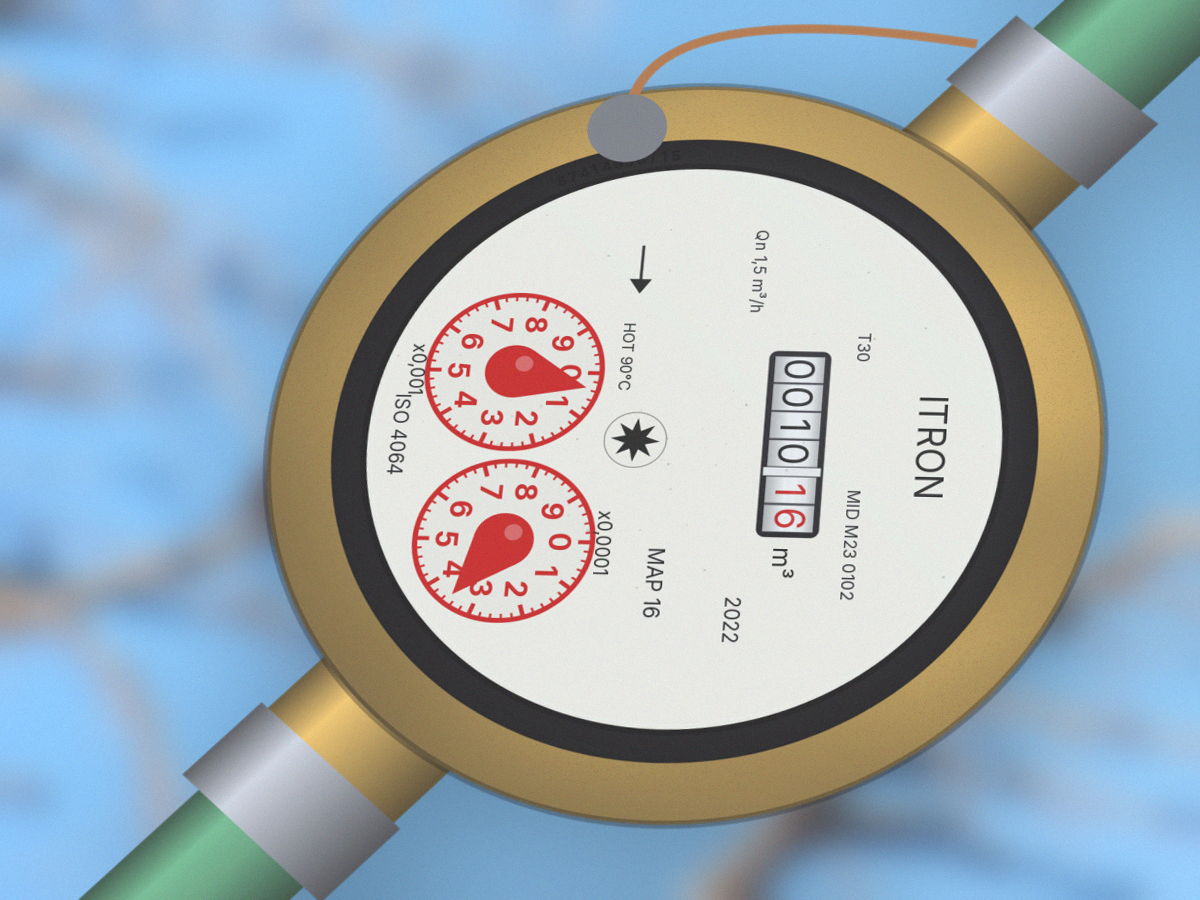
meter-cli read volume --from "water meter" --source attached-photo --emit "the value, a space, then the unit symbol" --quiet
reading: 10.1603 m³
